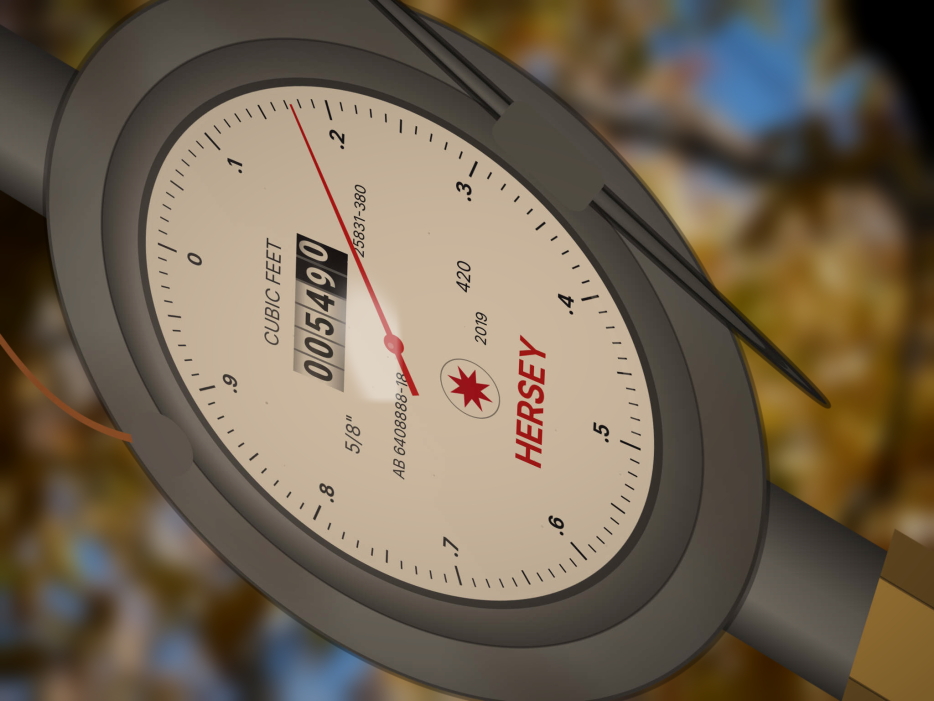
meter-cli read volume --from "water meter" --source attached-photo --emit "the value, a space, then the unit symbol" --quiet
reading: 5490.17 ft³
